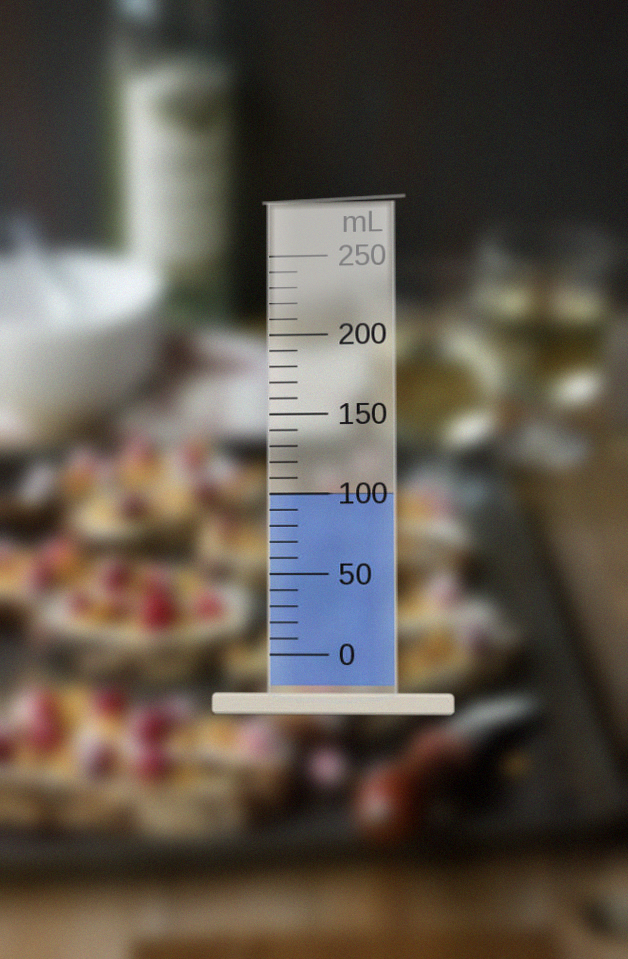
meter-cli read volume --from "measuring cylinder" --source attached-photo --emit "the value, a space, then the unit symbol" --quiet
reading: 100 mL
